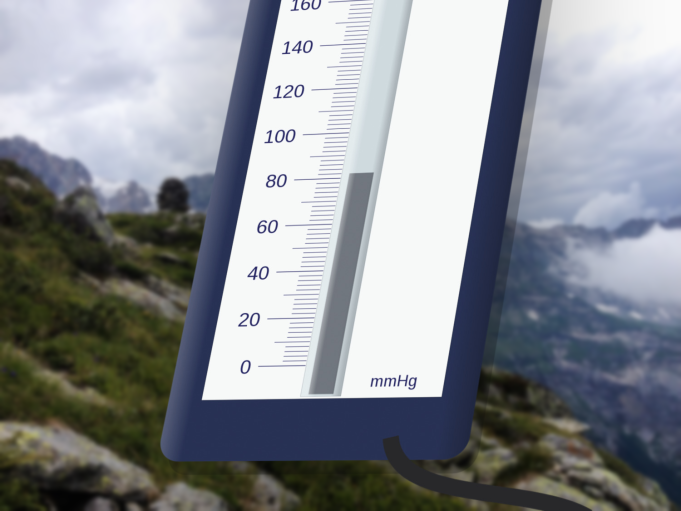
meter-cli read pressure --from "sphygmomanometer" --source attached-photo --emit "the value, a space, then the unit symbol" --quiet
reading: 82 mmHg
